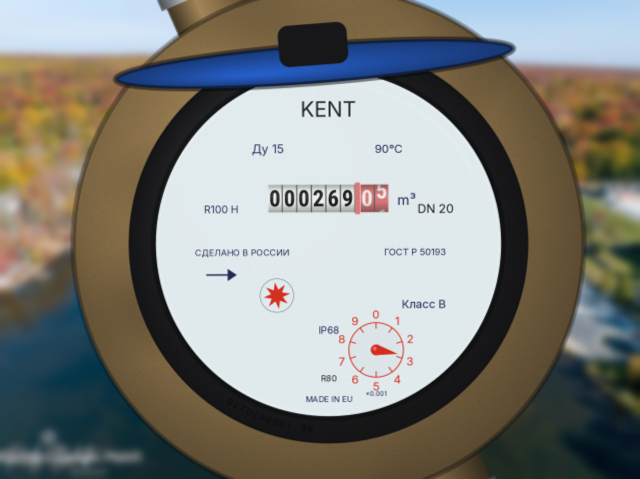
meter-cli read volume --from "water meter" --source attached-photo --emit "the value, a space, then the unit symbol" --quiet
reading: 269.052 m³
